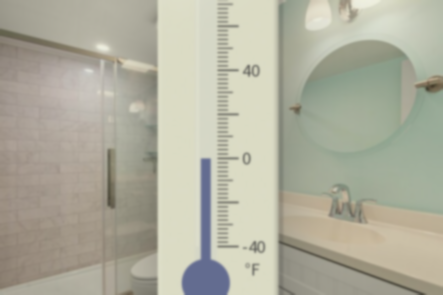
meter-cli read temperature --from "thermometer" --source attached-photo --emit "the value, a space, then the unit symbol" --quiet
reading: 0 °F
